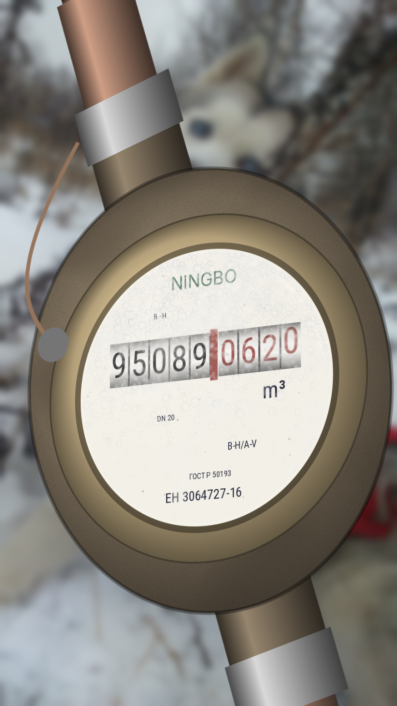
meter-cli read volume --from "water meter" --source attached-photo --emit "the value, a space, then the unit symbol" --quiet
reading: 95089.0620 m³
